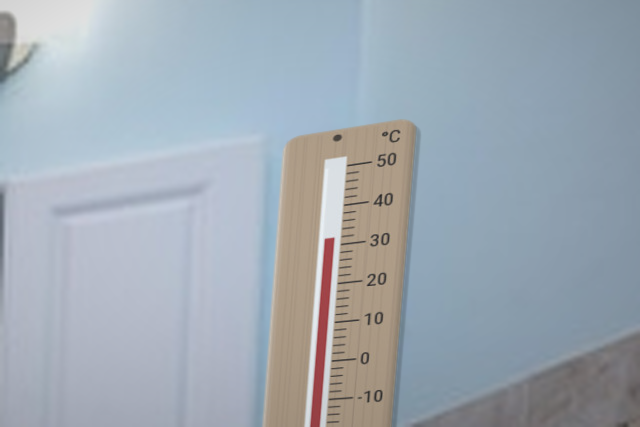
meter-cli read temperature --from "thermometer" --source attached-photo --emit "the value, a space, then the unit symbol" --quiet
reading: 32 °C
